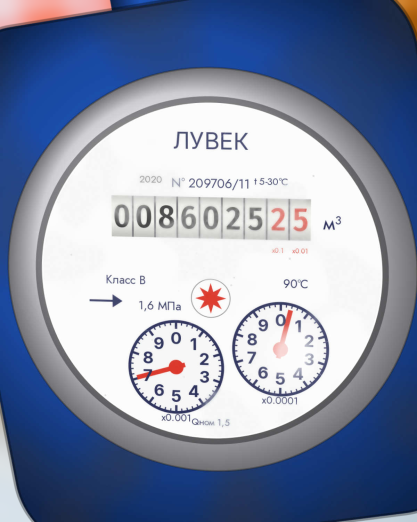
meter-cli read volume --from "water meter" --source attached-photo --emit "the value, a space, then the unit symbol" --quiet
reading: 86025.2570 m³
